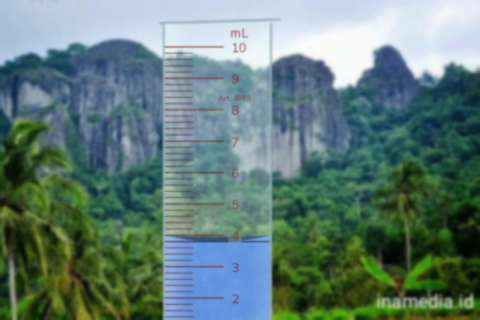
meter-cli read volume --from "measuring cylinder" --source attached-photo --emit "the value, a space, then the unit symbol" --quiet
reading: 3.8 mL
